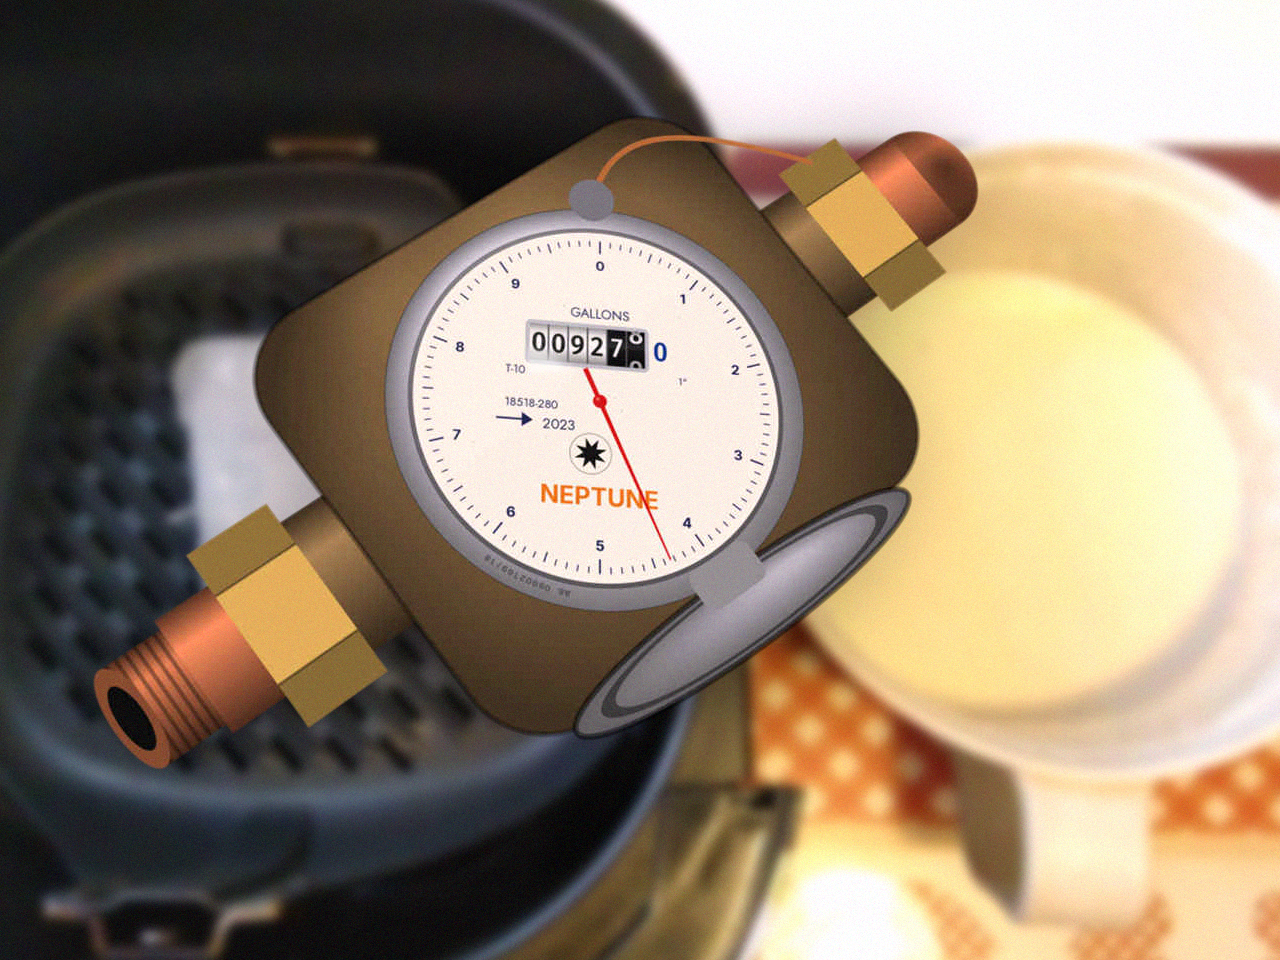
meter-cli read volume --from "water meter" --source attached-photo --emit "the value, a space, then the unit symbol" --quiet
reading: 92784.3 gal
